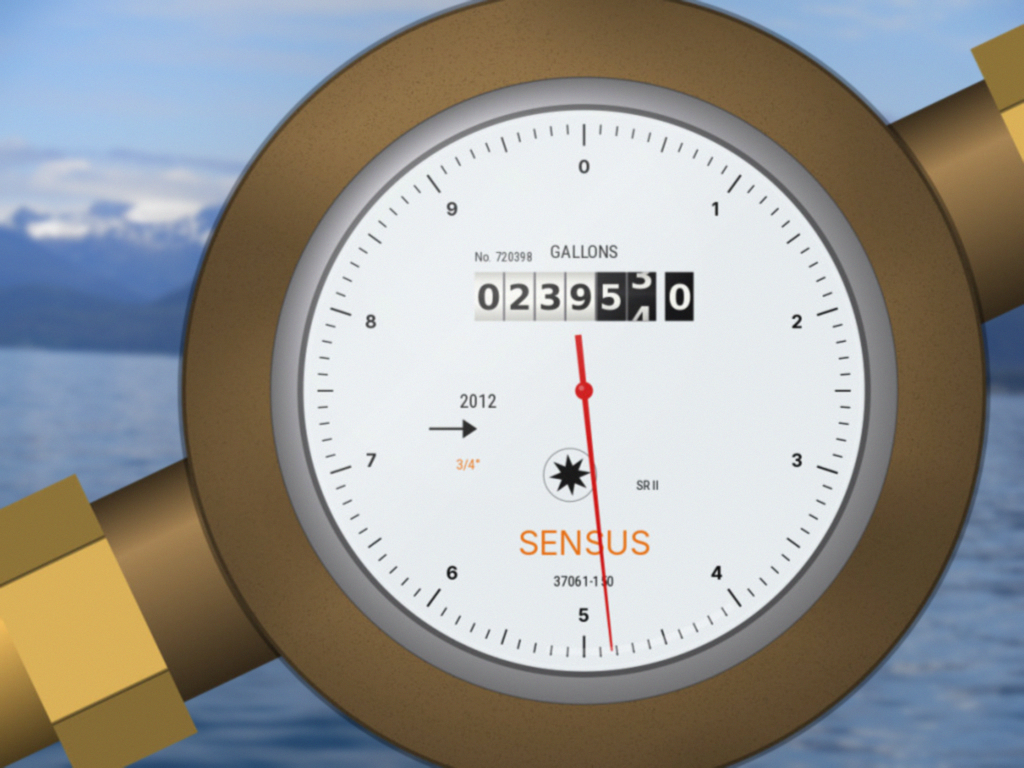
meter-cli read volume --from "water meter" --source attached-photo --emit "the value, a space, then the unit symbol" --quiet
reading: 239534.8 gal
